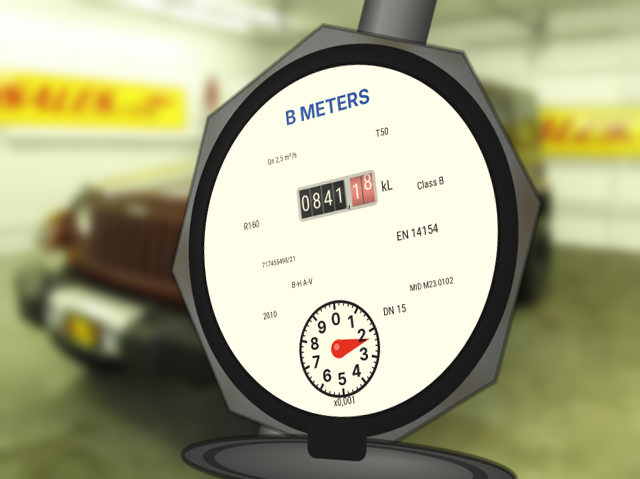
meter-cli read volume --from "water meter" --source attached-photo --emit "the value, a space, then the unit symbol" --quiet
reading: 841.182 kL
